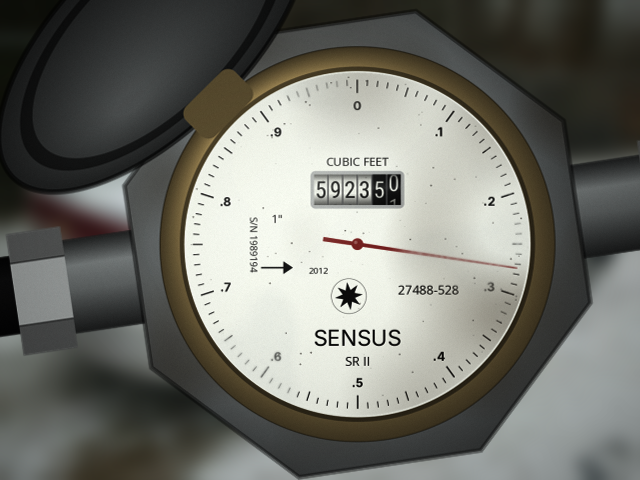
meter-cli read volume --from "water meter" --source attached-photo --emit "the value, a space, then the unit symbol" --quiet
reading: 592350.27 ft³
